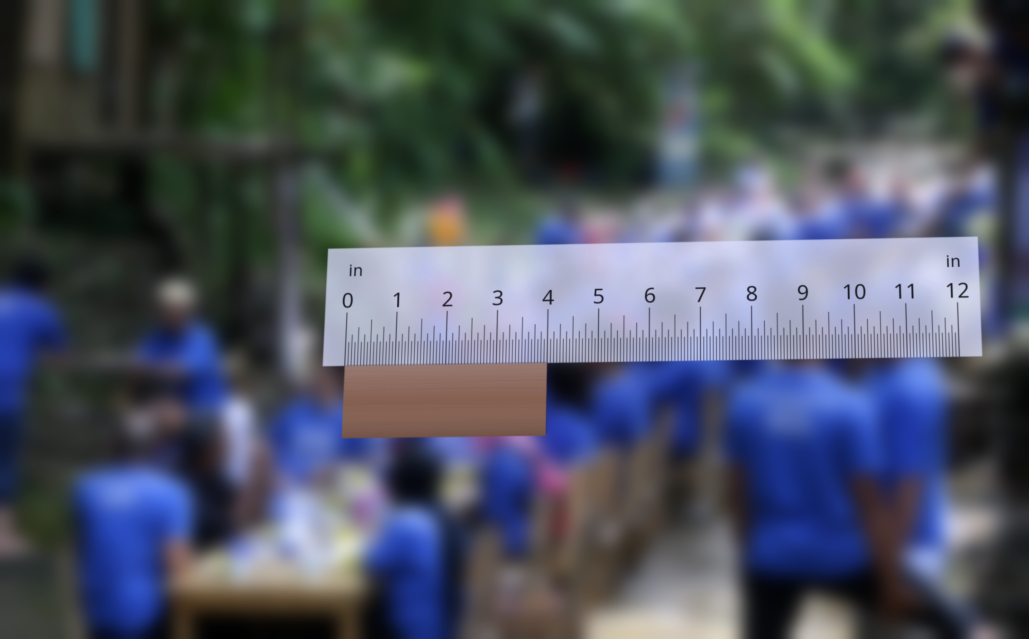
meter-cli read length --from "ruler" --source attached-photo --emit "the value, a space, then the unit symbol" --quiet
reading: 4 in
